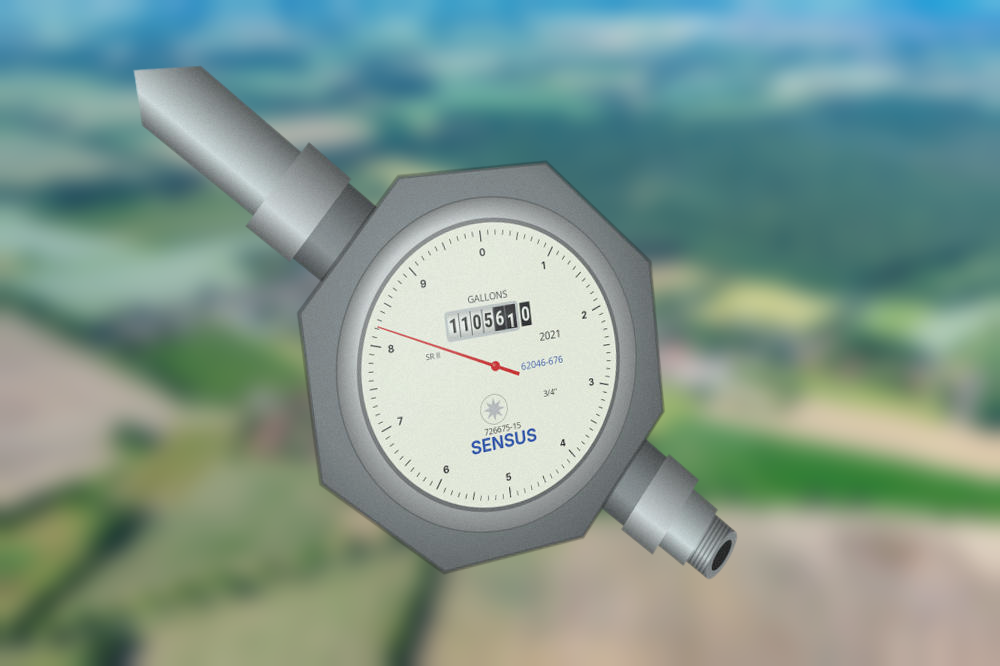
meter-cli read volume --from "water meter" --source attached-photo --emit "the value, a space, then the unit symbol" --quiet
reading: 1105608.2 gal
